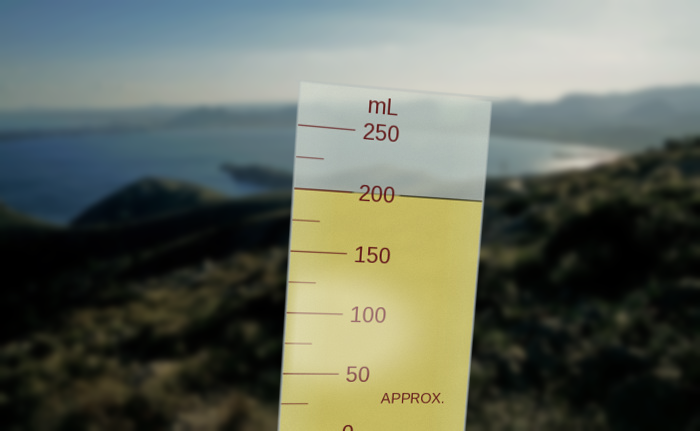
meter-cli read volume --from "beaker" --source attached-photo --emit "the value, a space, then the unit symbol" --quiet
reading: 200 mL
